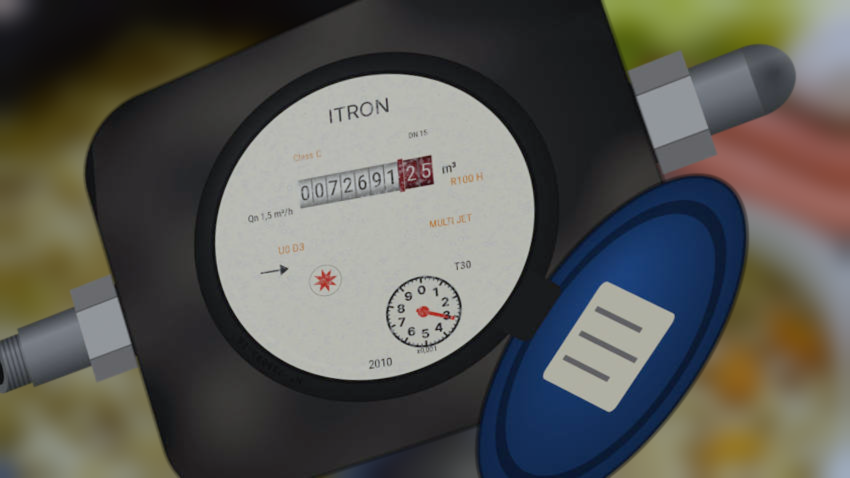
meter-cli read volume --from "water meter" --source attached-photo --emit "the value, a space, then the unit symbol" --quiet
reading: 72691.253 m³
